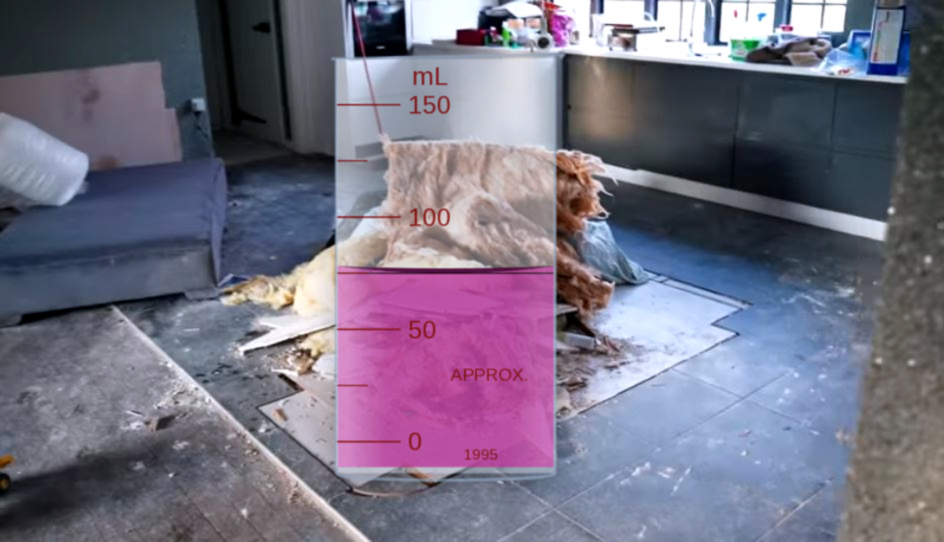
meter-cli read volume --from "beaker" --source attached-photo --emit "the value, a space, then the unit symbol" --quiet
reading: 75 mL
